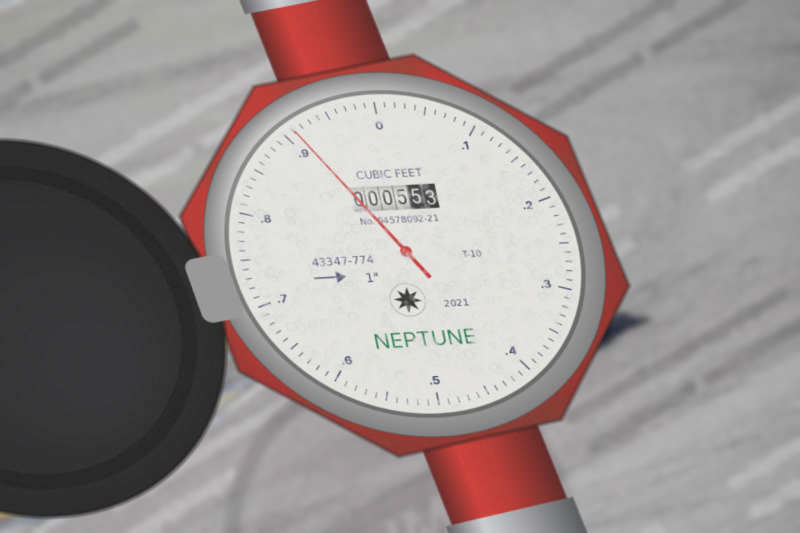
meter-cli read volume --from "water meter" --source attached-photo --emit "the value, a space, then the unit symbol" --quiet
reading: 552.91 ft³
